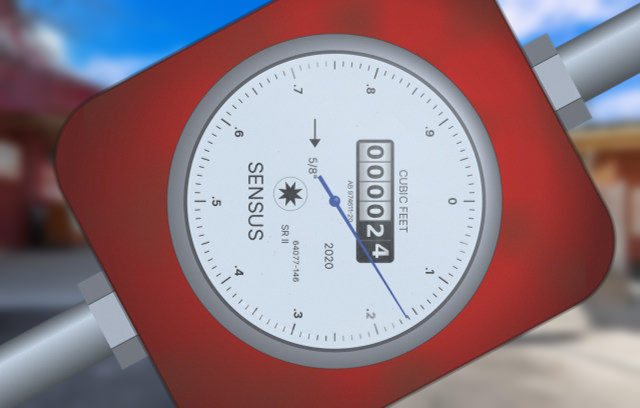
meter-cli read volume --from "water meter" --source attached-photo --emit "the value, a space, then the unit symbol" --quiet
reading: 24.16 ft³
